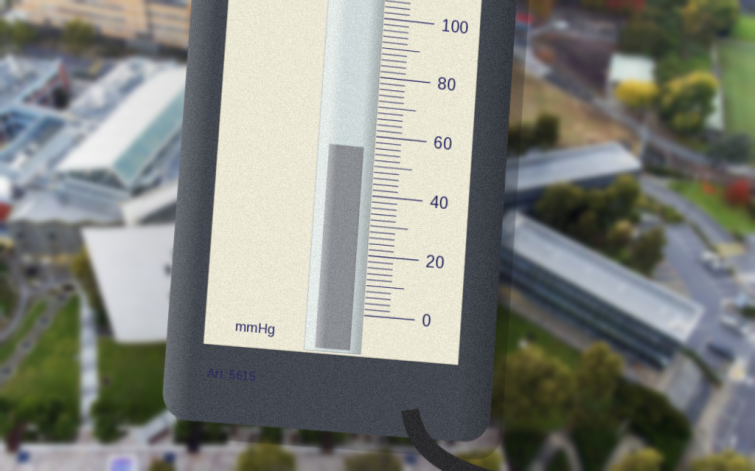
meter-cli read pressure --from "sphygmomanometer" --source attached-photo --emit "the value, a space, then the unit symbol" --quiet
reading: 56 mmHg
